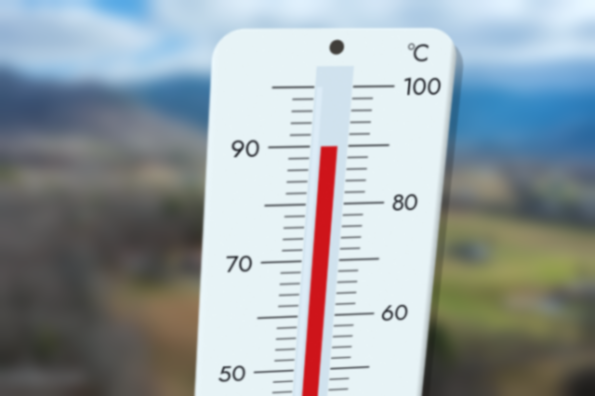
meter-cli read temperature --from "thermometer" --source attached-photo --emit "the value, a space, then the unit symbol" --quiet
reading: 90 °C
